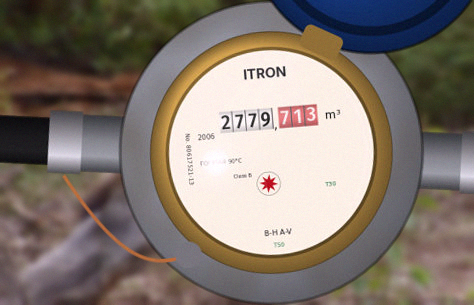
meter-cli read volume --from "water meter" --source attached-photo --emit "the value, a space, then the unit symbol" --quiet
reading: 2779.713 m³
